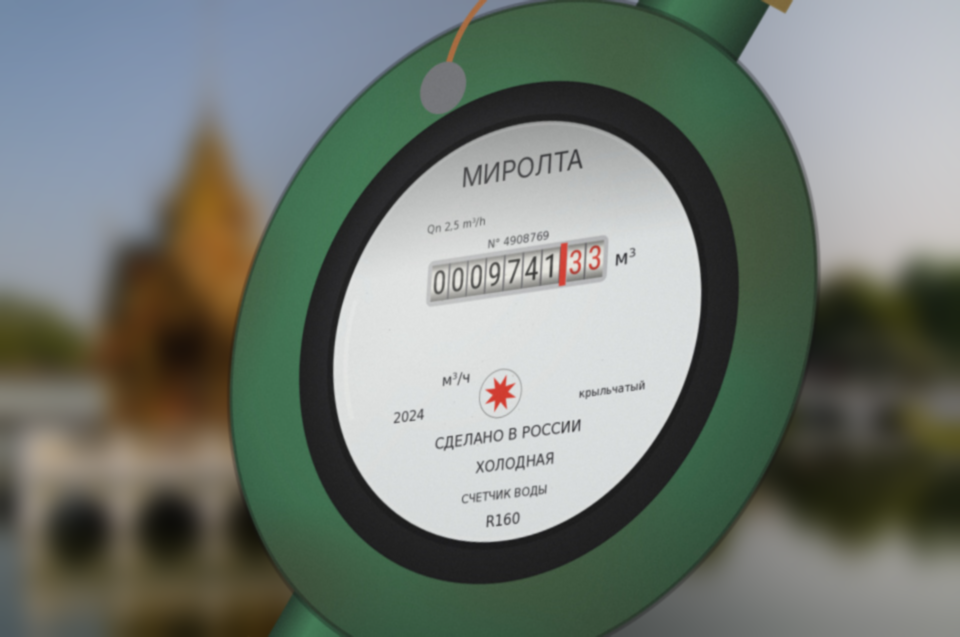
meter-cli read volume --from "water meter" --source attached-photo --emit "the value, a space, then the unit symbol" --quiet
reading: 9741.33 m³
